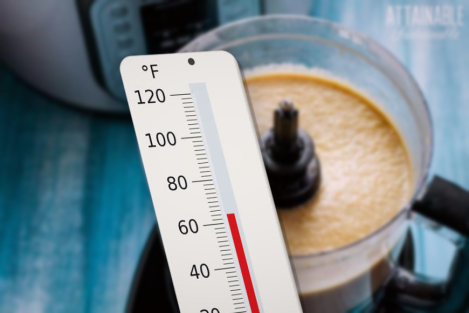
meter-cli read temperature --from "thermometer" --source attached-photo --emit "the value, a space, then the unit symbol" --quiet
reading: 64 °F
